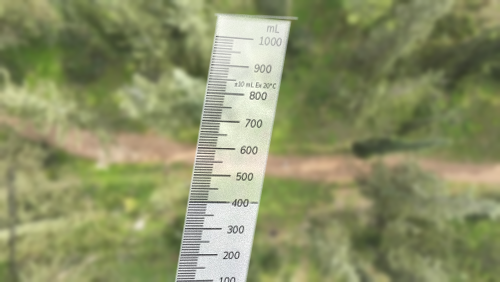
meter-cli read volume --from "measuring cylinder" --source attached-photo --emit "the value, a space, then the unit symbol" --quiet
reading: 400 mL
